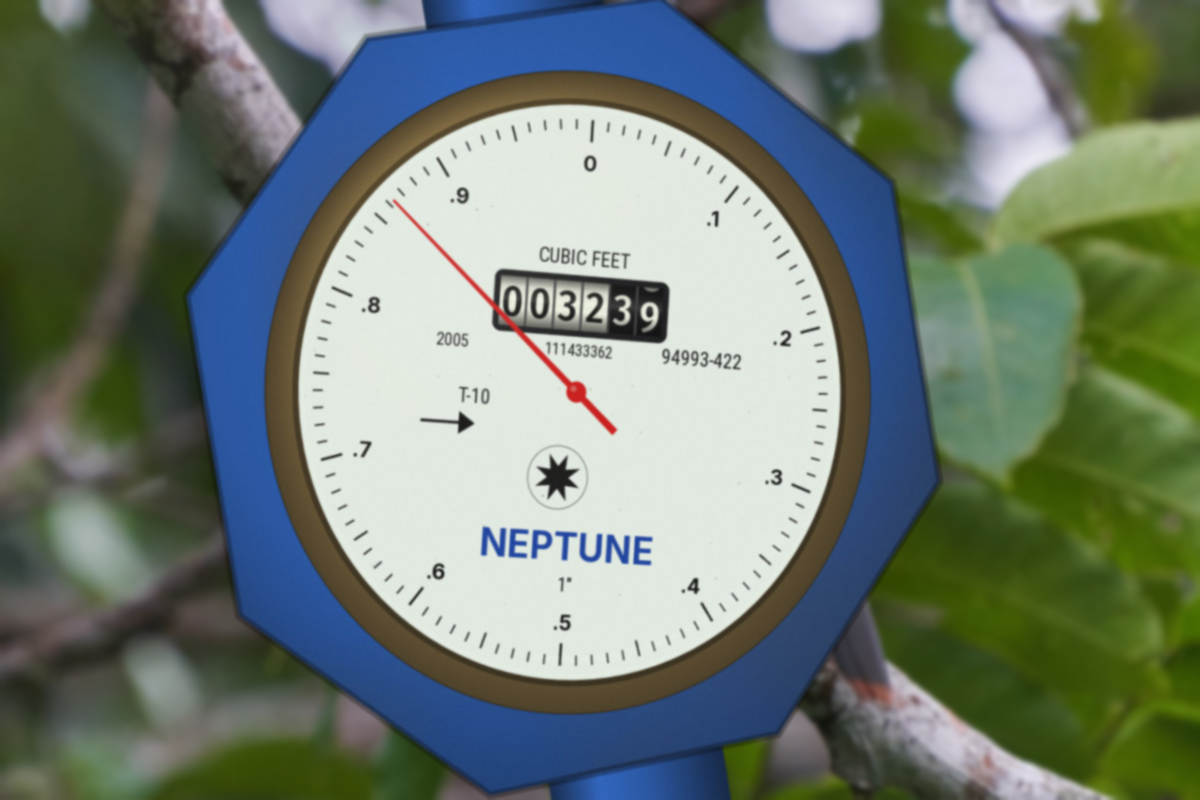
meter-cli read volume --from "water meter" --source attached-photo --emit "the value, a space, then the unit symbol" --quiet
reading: 3238.86 ft³
